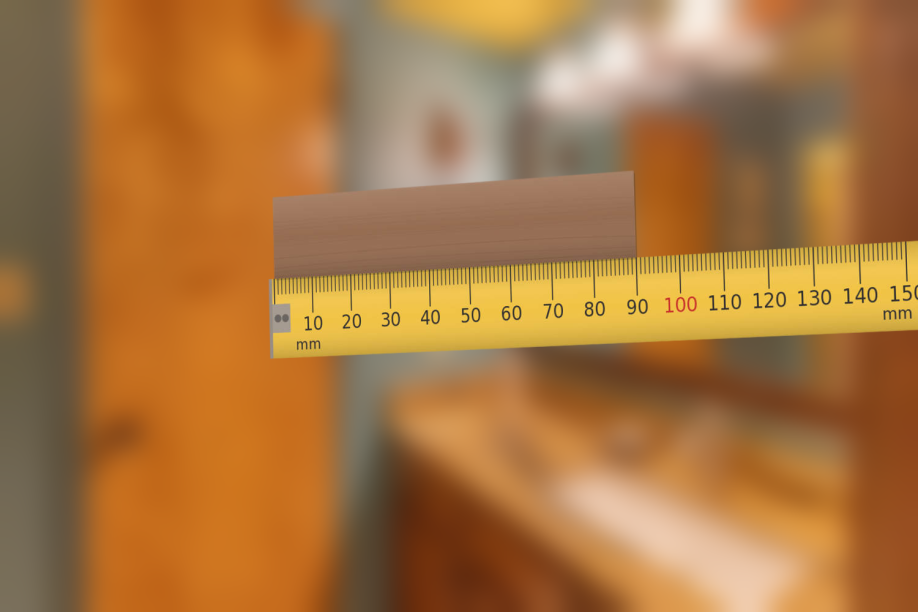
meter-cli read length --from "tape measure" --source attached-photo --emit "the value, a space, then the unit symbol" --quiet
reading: 90 mm
